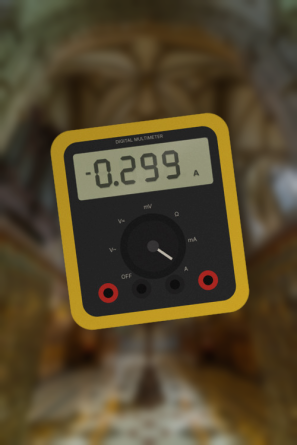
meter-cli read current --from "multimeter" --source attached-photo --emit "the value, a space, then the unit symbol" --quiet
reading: -0.299 A
